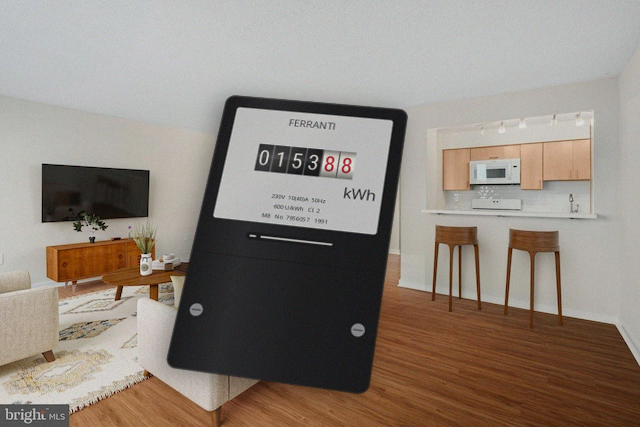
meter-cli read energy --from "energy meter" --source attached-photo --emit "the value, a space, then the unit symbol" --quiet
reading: 153.88 kWh
